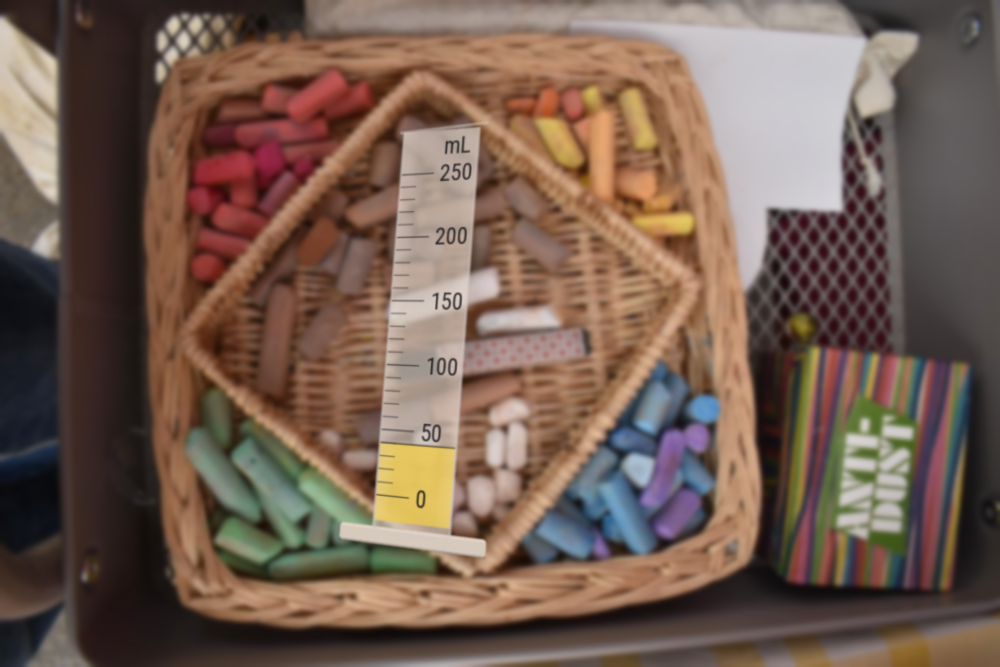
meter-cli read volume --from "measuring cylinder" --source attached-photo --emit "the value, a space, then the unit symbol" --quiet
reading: 40 mL
